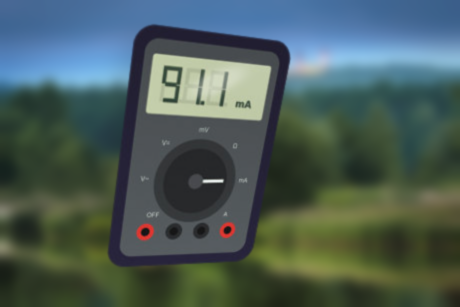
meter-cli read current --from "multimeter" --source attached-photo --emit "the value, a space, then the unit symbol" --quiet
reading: 91.1 mA
